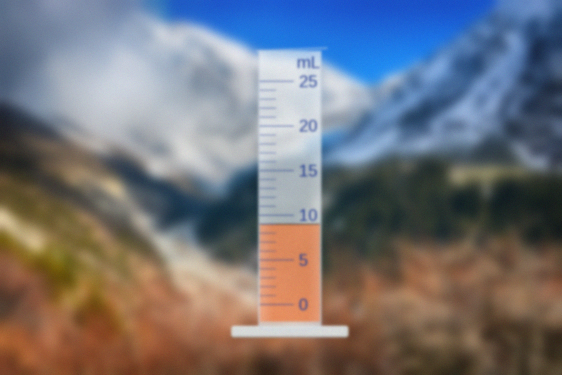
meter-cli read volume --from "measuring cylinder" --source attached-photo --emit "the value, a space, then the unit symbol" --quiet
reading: 9 mL
